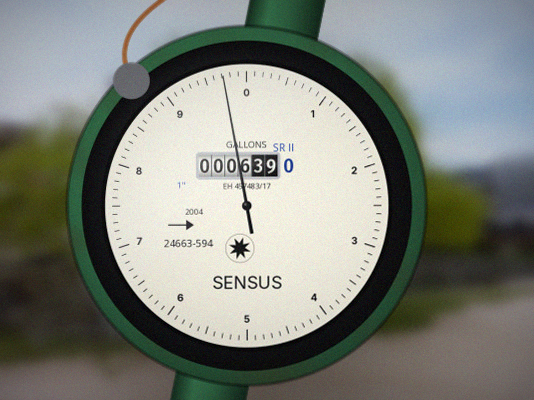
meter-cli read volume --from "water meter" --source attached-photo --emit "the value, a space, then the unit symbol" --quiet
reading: 6389.7 gal
